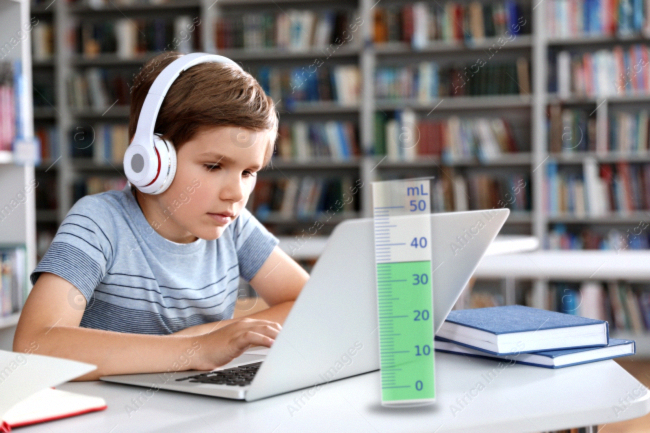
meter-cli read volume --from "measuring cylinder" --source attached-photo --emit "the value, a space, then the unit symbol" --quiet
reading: 35 mL
